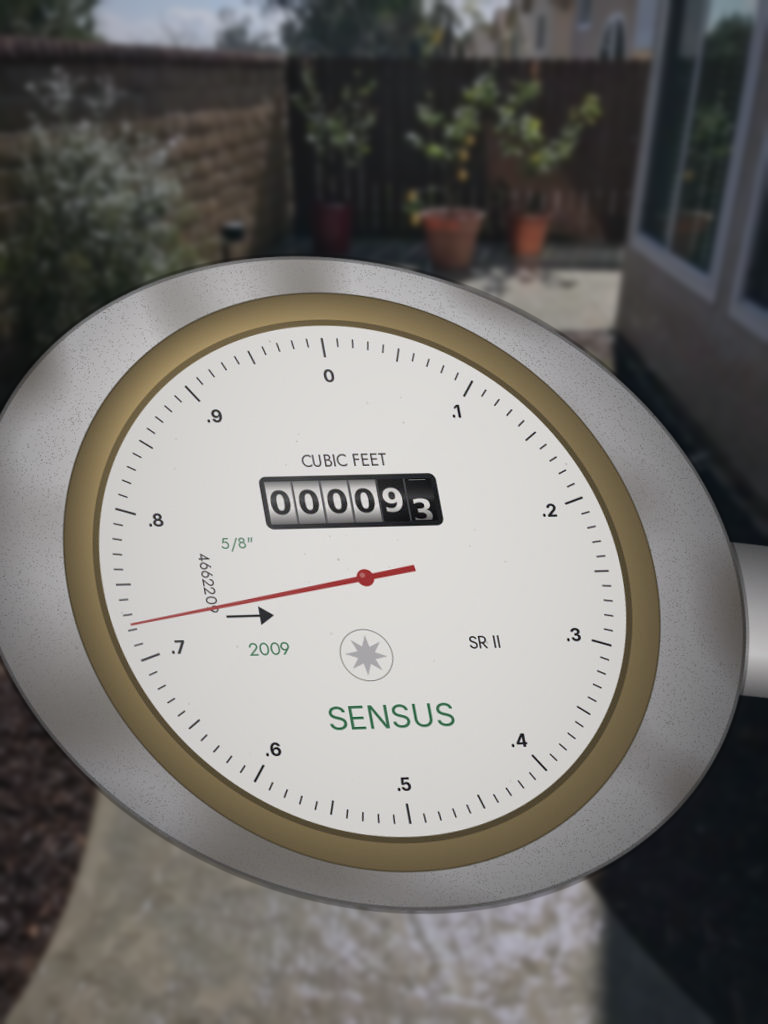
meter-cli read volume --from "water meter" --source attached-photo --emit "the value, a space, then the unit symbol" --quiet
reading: 92.72 ft³
